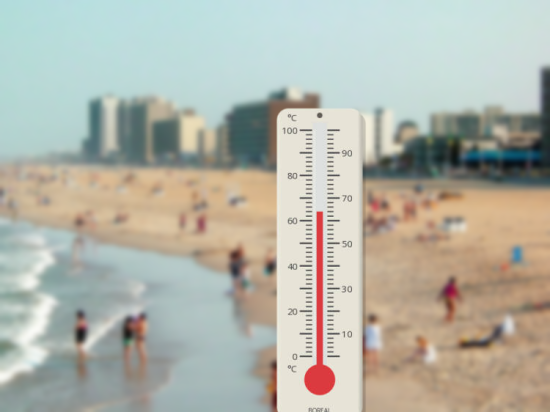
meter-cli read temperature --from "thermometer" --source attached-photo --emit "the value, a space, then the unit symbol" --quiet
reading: 64 °C
